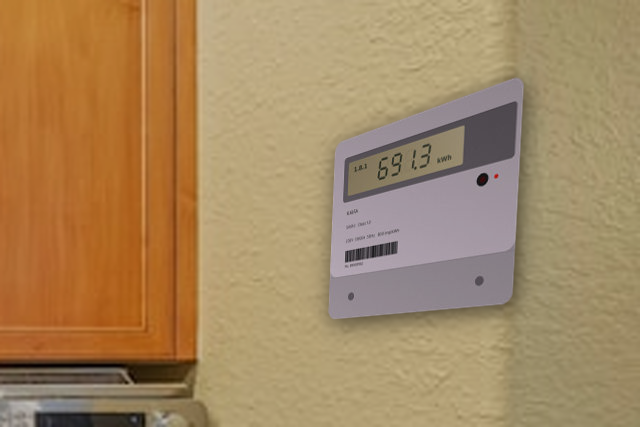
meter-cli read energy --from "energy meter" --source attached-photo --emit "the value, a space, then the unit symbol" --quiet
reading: 691.3 kWh
